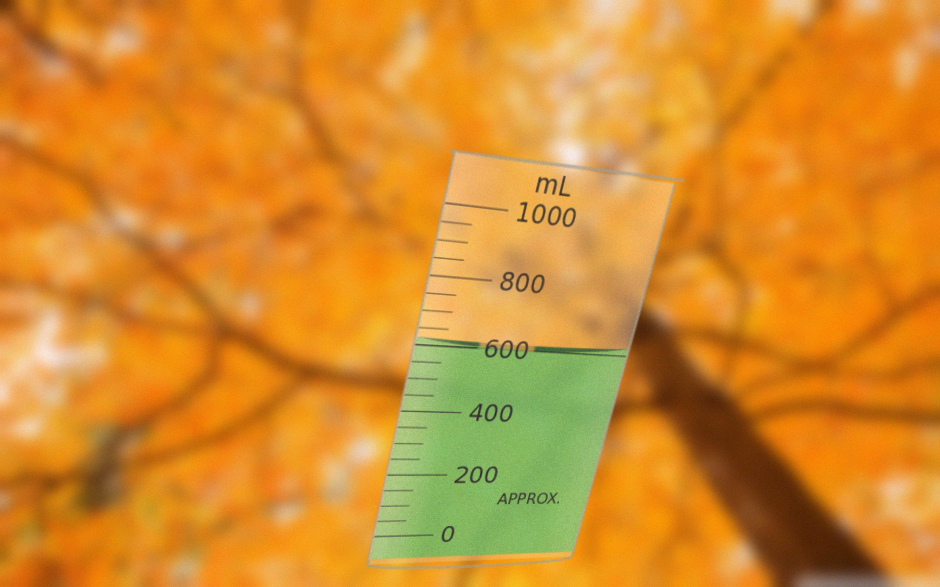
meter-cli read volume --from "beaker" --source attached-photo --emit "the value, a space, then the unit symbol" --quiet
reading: 600 mL
